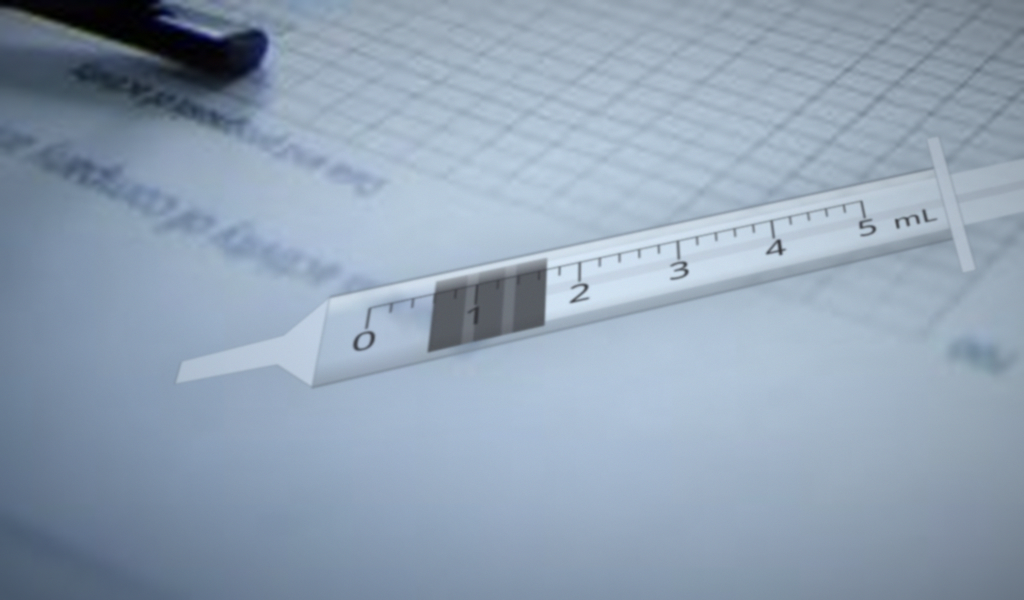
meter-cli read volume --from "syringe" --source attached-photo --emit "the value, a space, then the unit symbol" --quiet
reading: 0.6 mL
